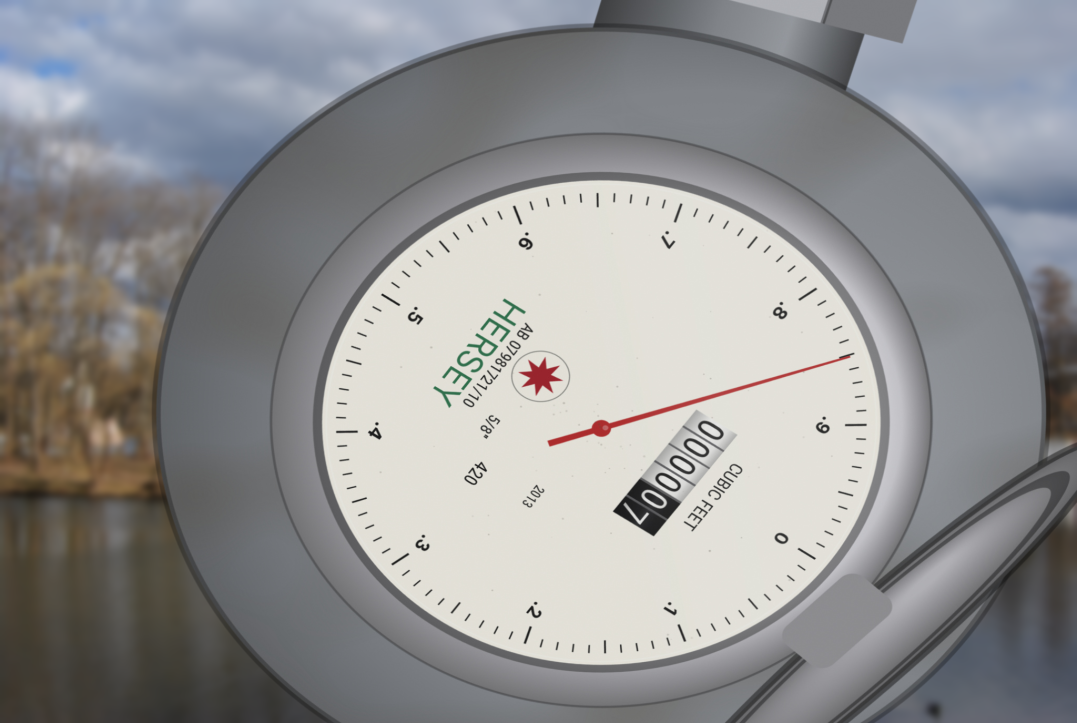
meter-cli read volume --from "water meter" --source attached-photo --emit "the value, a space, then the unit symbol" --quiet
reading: 6.85 ft³
